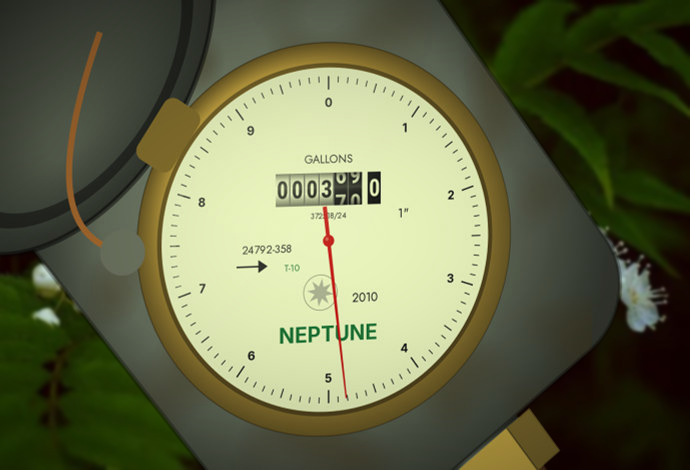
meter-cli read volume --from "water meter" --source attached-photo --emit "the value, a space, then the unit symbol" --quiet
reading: 3694.8 gal
